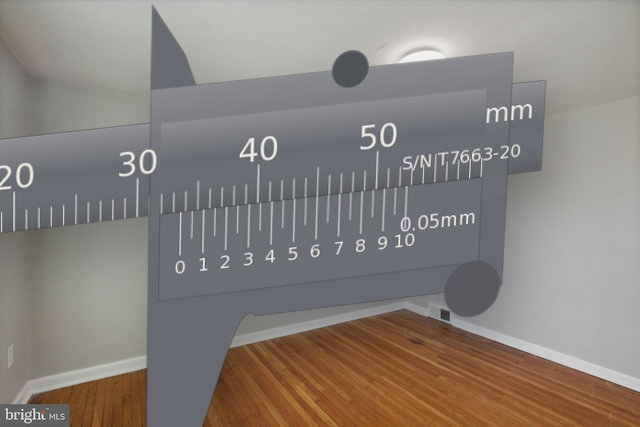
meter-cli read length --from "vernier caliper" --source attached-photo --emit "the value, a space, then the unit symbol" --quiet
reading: 33.6 mm
